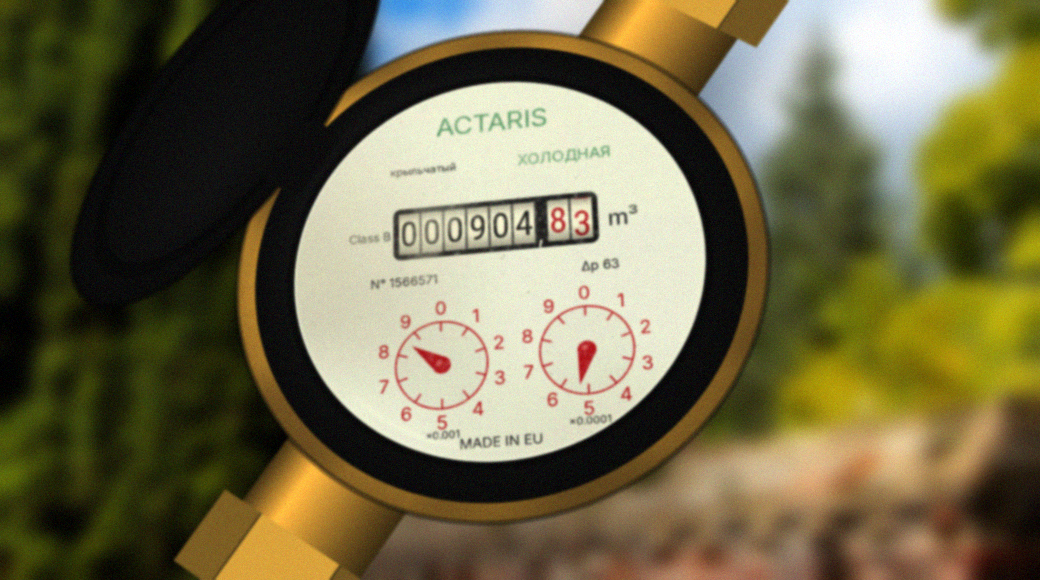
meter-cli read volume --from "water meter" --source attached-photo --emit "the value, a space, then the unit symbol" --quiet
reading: 904.8285 m³
